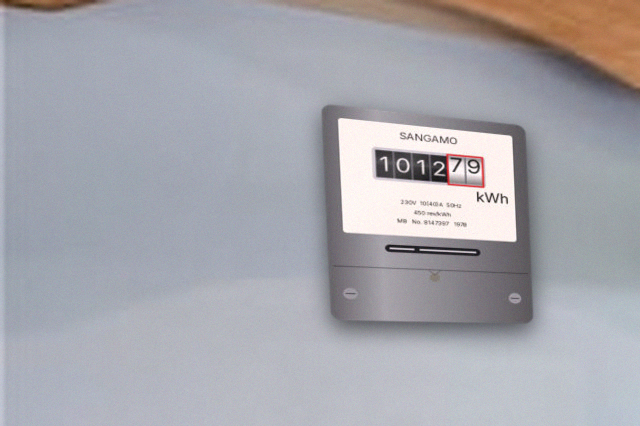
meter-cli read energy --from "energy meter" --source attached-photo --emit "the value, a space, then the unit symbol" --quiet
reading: 1012.79 kWh
